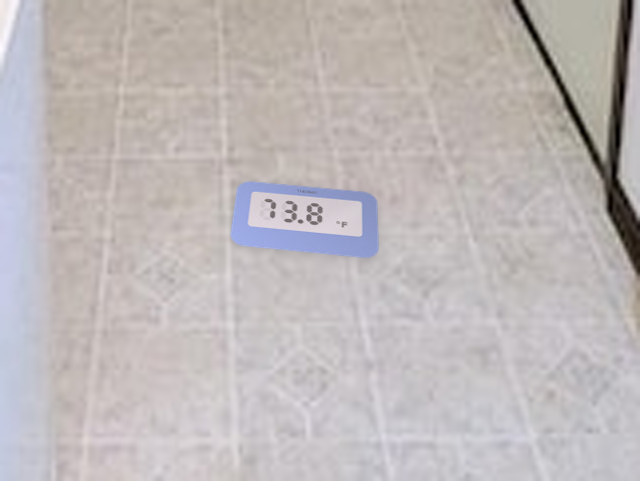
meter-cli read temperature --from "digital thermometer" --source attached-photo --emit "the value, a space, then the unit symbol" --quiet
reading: 73.8 °F
